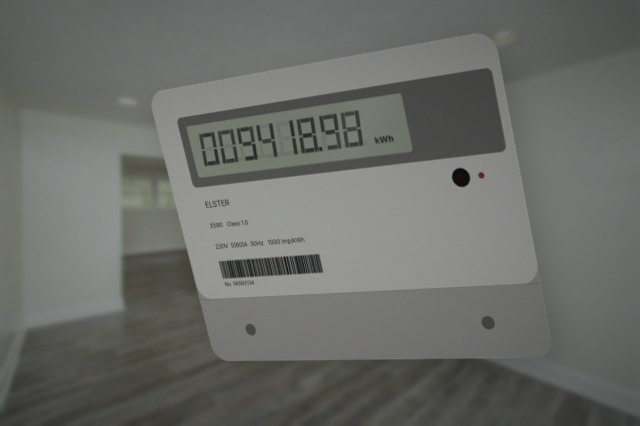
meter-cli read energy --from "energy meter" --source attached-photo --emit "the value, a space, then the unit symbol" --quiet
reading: 9418.98 kWh
